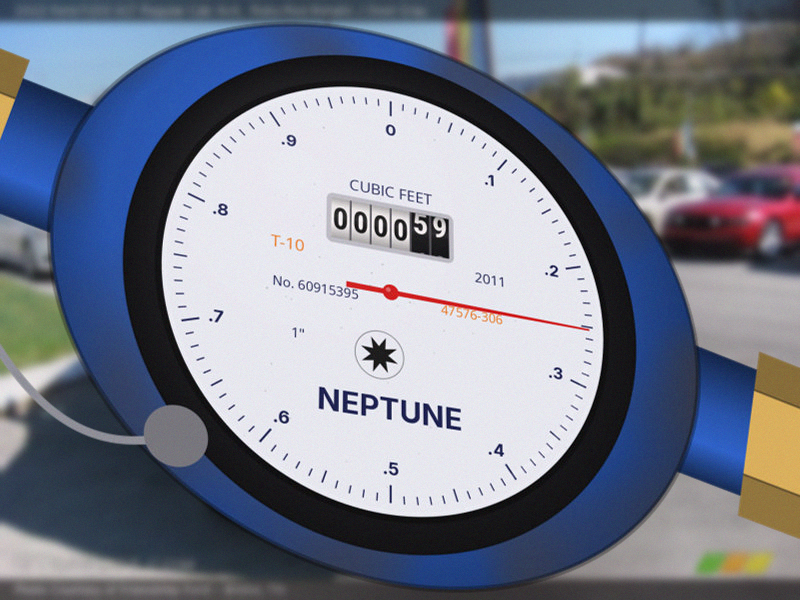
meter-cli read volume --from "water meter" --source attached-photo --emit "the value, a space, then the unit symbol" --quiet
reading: 59.25 ft³
